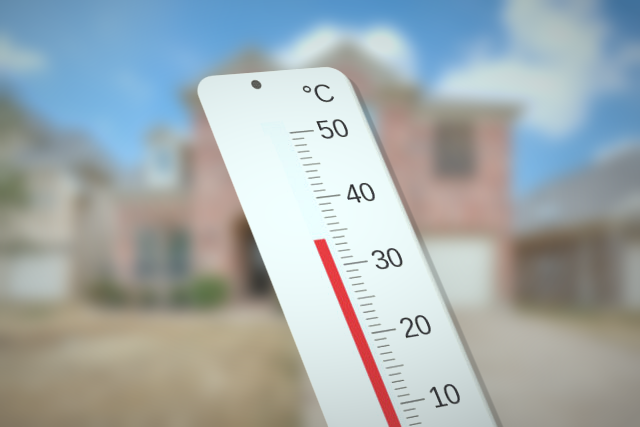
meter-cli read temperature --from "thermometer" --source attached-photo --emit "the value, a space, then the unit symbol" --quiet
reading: 34 °C
